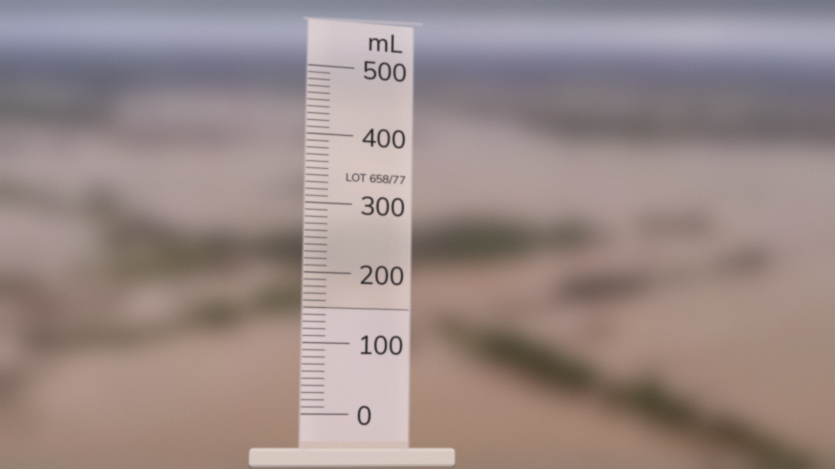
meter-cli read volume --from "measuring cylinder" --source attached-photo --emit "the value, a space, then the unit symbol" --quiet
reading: 150 mL
